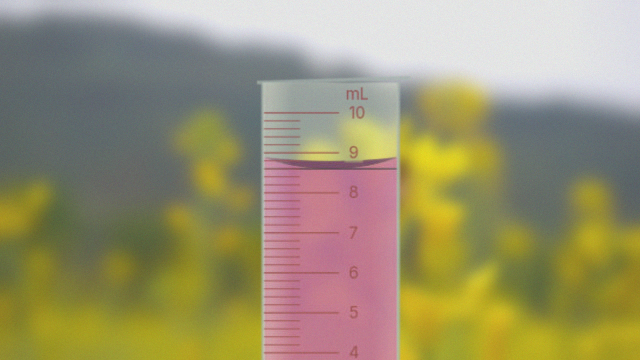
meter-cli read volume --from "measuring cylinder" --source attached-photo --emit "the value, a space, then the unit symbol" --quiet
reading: 8.6 mL
